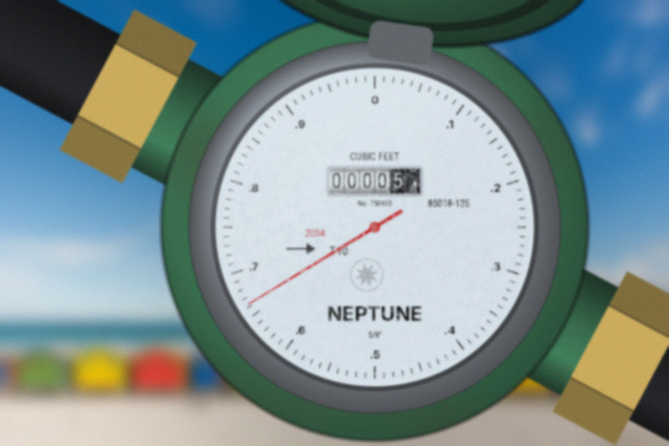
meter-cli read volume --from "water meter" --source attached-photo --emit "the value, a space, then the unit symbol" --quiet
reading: 53.66 ft³
